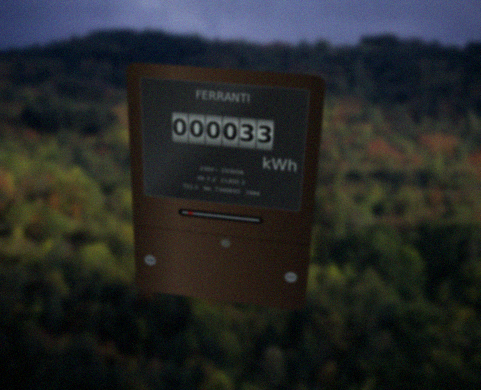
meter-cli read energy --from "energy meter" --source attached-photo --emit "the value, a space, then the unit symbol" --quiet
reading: 33 kWh
